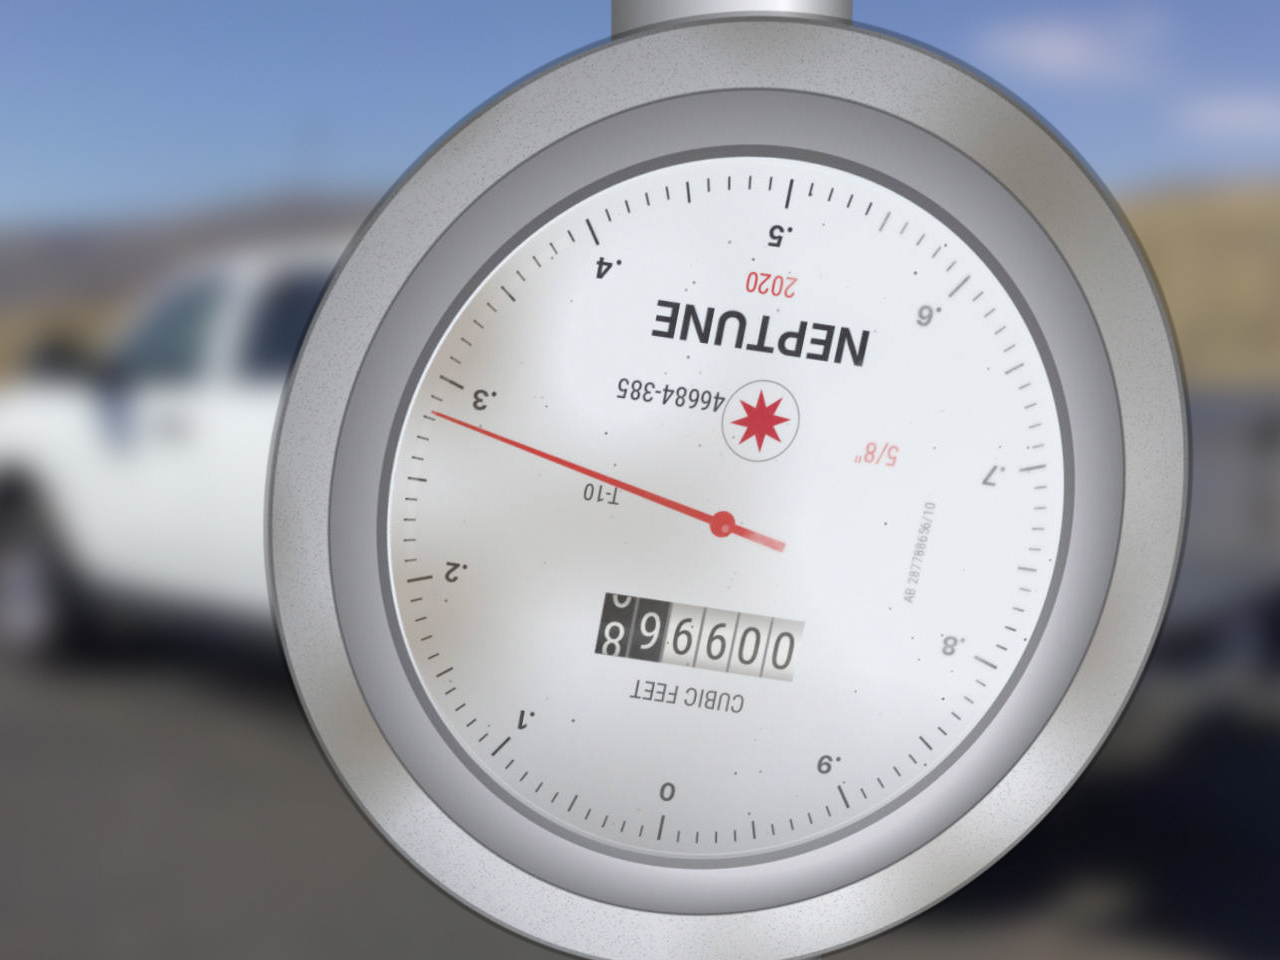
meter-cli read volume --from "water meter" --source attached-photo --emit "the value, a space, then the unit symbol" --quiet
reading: 9968.28 ft³
